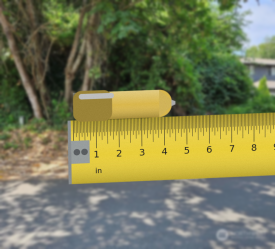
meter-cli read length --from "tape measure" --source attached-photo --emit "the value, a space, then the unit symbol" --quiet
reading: 4.5 in
